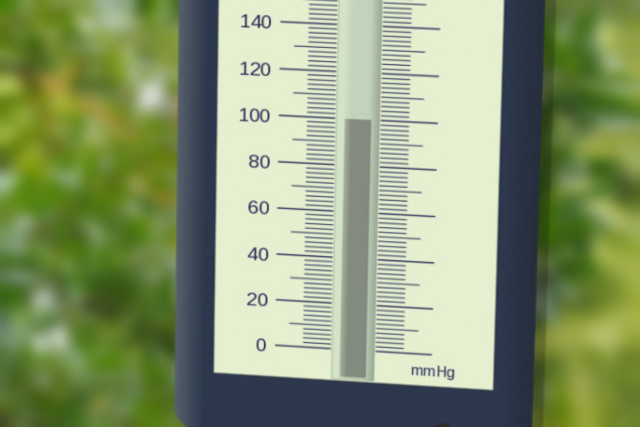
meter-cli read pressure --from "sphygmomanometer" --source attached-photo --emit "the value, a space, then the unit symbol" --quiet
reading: 100 mmHg
